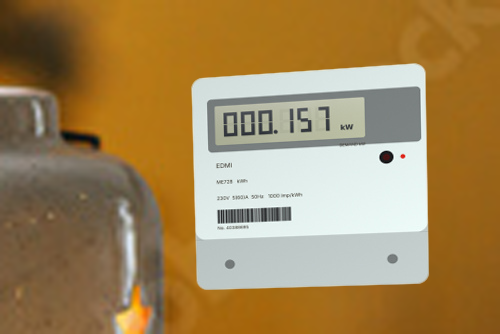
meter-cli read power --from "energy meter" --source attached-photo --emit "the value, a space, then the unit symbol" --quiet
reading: 0.157 kW
